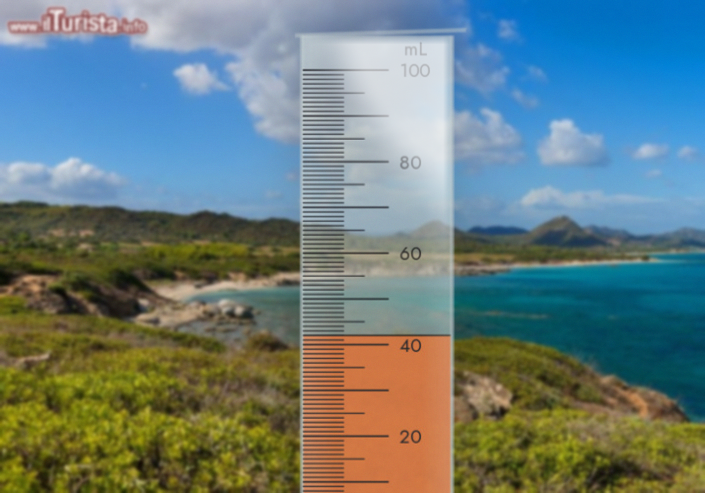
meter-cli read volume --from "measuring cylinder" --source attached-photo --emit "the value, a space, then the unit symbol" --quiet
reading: 42 mL
